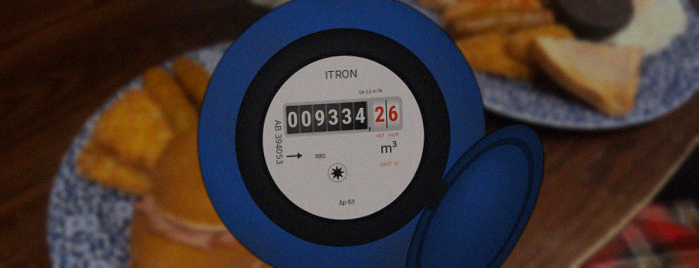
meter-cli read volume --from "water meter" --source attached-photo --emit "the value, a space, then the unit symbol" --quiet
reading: 9334.26 m³
